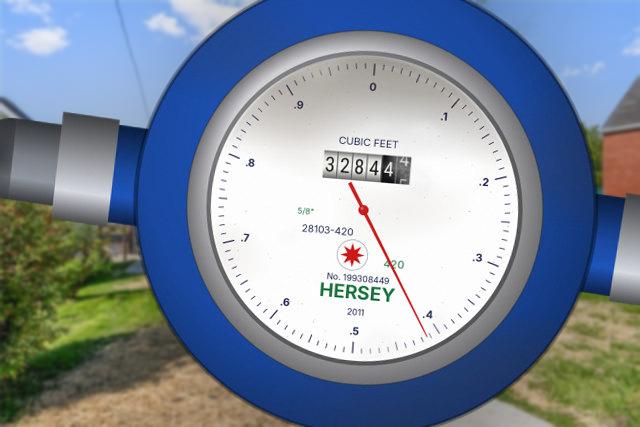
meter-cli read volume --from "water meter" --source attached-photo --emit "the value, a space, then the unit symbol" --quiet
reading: 328444.41 ft³
